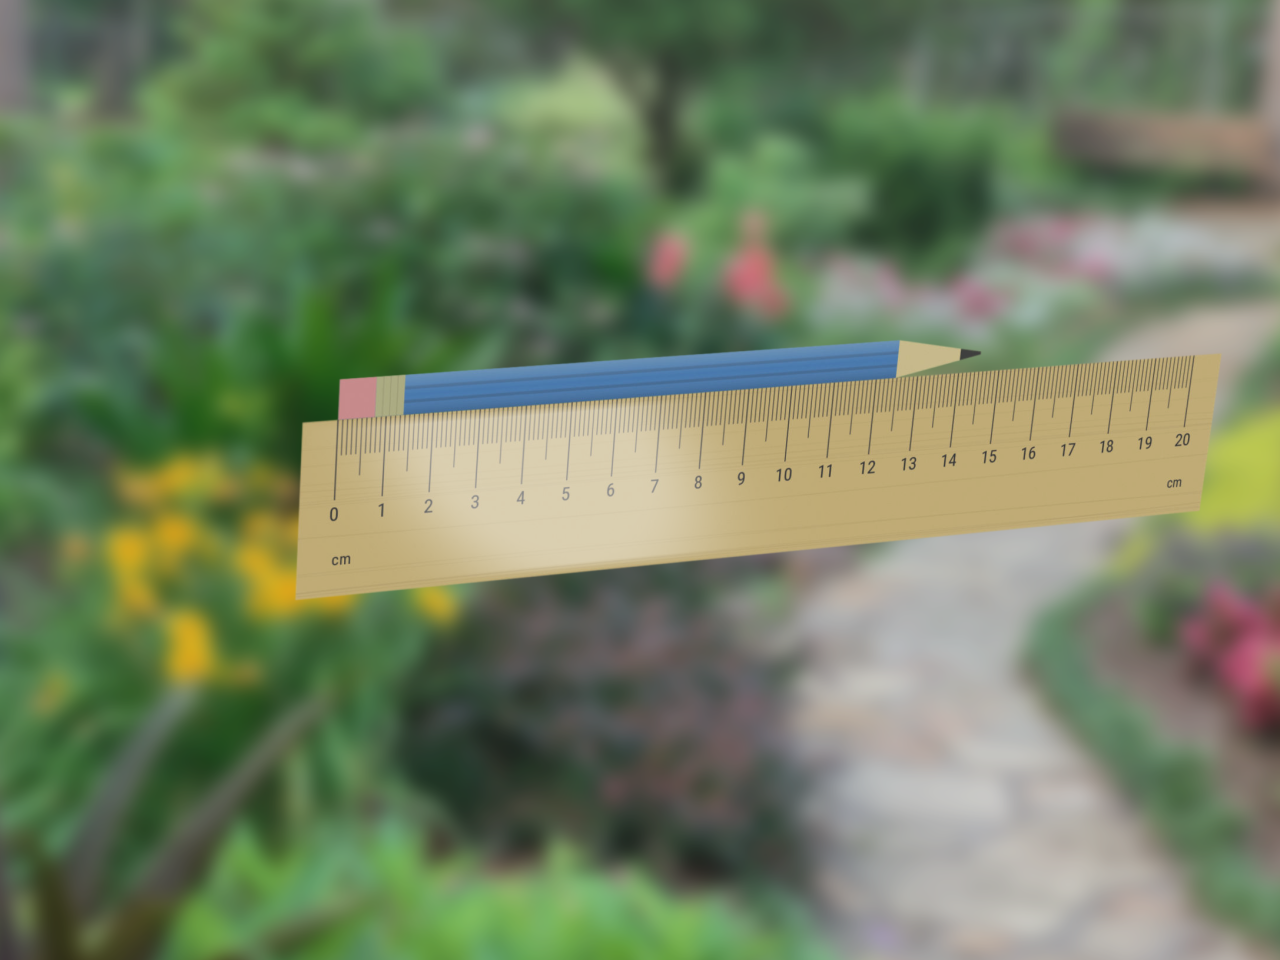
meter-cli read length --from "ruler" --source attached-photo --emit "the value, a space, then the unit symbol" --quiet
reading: 14.5 cm
